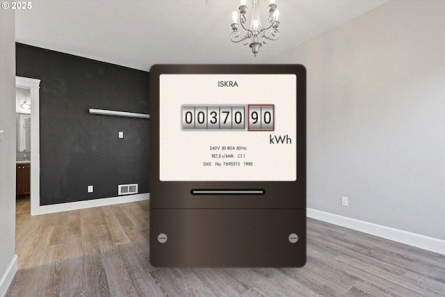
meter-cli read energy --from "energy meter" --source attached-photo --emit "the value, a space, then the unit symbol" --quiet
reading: 370.90 kWh
